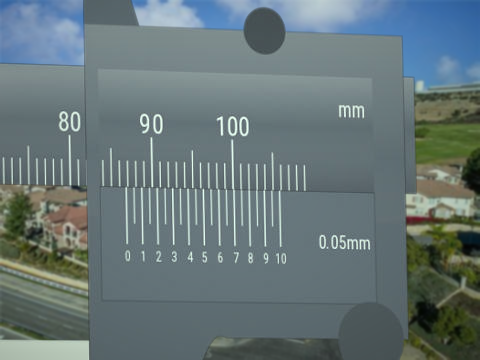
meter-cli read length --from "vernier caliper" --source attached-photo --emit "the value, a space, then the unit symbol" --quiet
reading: 86.8 mm
